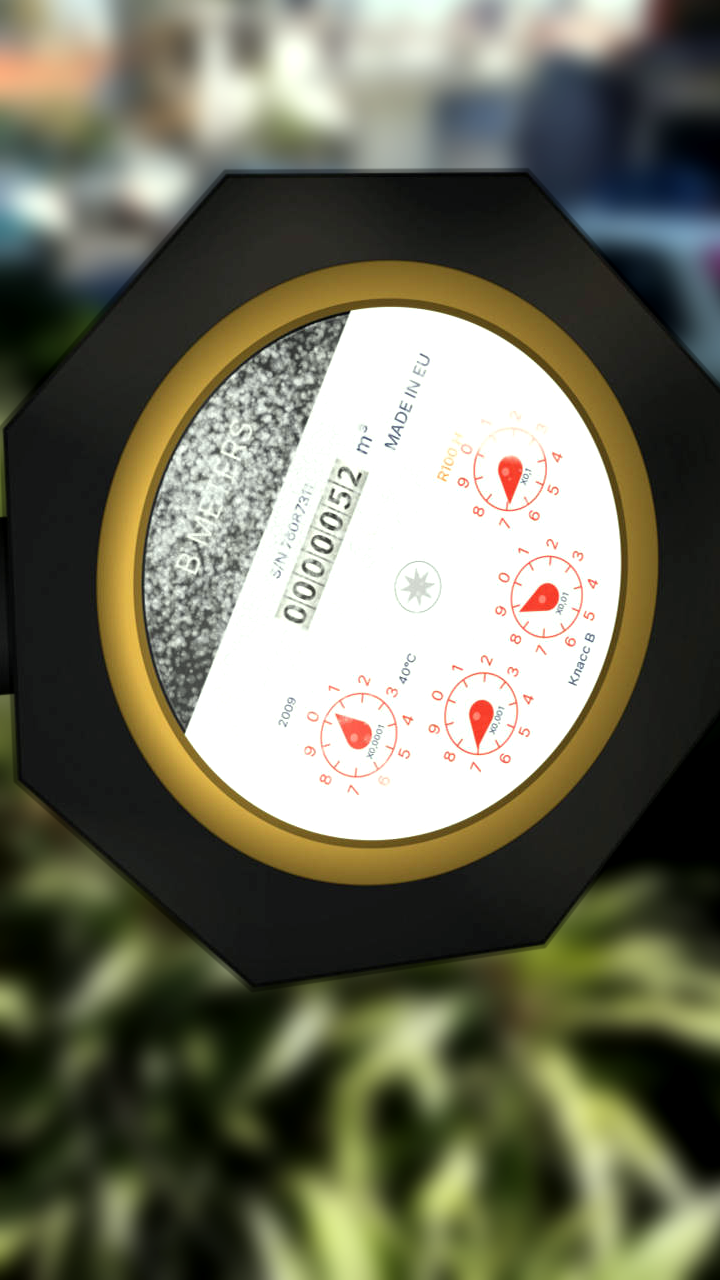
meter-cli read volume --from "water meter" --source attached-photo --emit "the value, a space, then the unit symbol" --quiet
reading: 52.6870 m³
